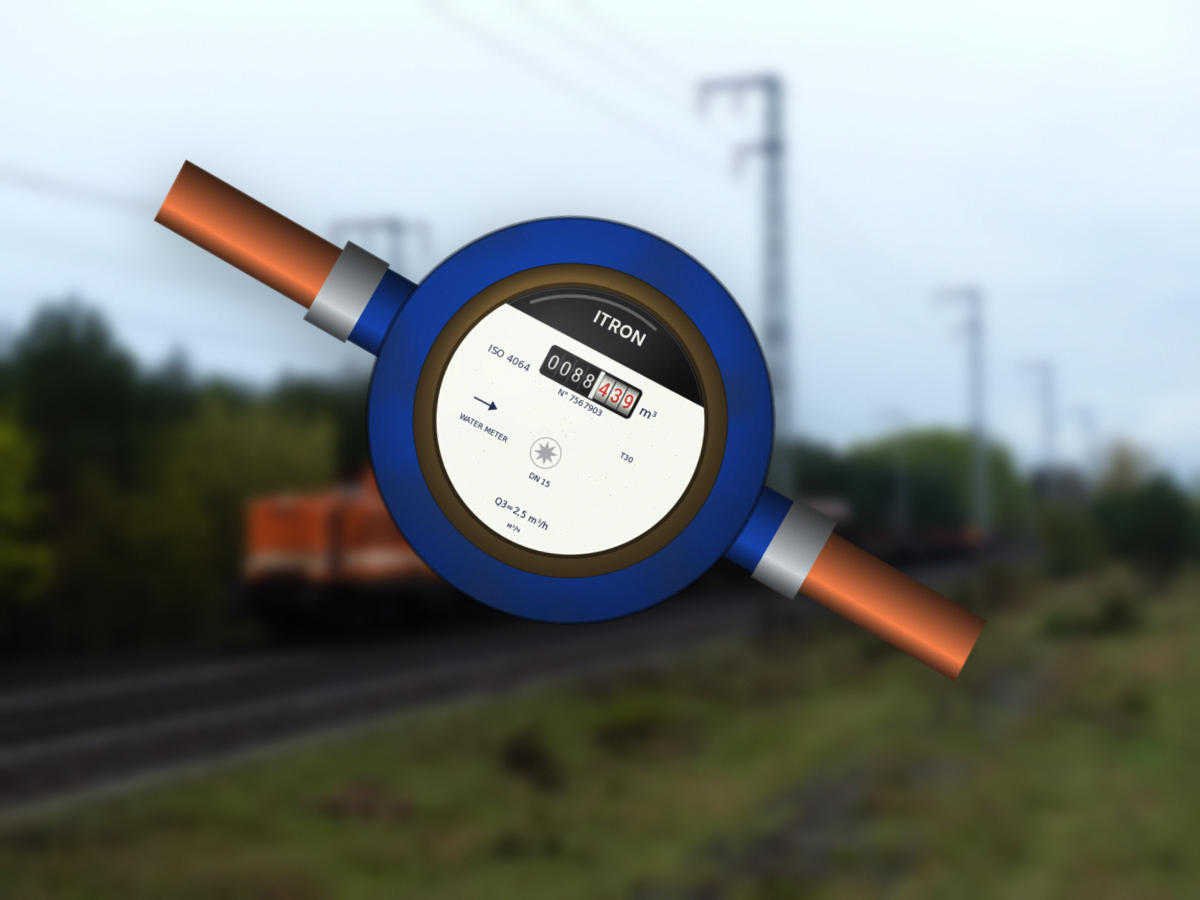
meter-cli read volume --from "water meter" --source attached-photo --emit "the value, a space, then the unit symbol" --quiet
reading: 88.439 m³
